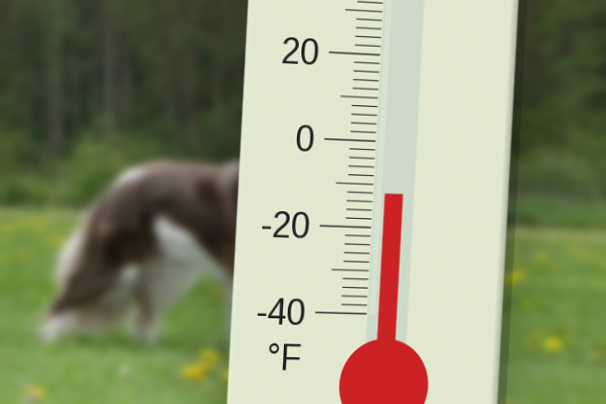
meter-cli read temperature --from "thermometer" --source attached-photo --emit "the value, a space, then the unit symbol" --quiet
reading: -12 °F
